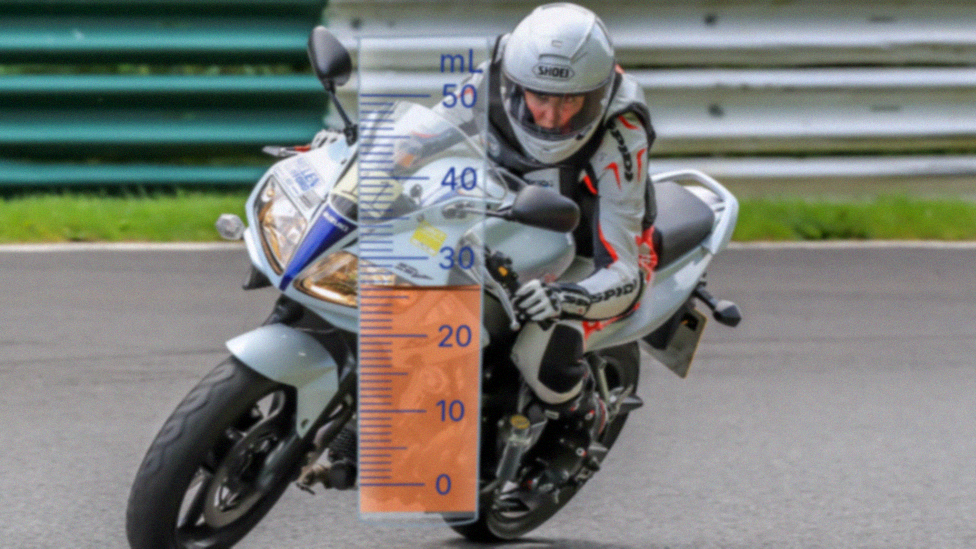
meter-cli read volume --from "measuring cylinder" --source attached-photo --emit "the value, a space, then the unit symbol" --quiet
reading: 26 mL
